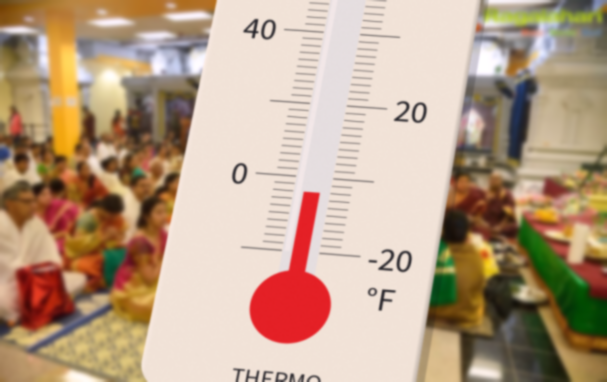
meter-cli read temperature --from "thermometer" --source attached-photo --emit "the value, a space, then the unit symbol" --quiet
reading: -4 °F
